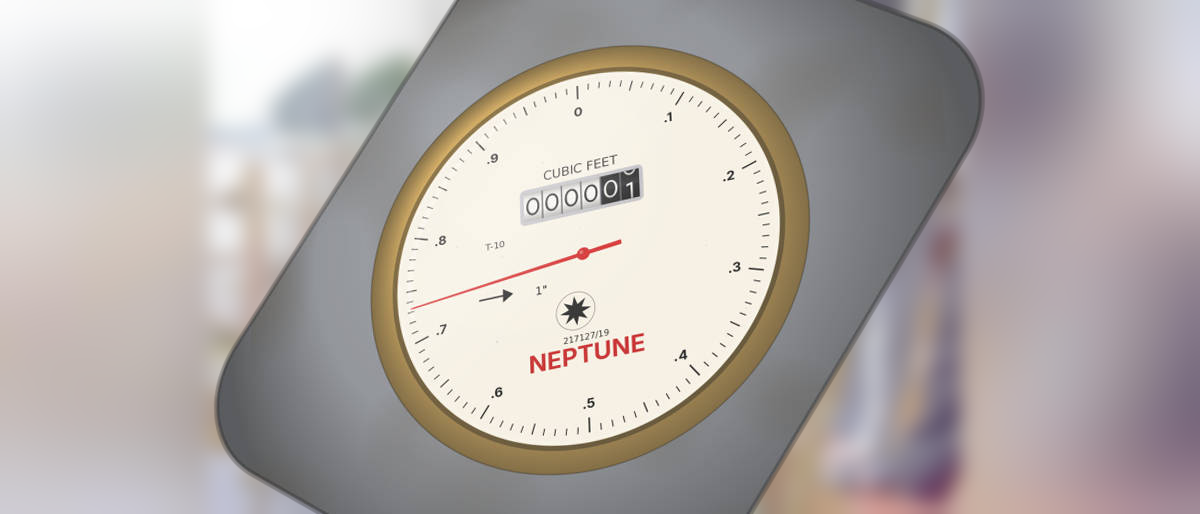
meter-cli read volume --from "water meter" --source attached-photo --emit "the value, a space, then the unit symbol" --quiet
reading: 0.73 ft³
